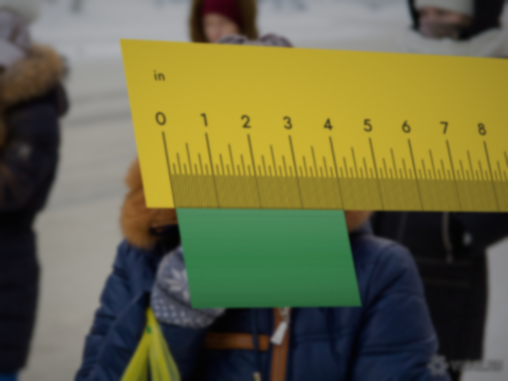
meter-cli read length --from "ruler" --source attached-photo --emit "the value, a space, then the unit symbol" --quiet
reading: 4 in
